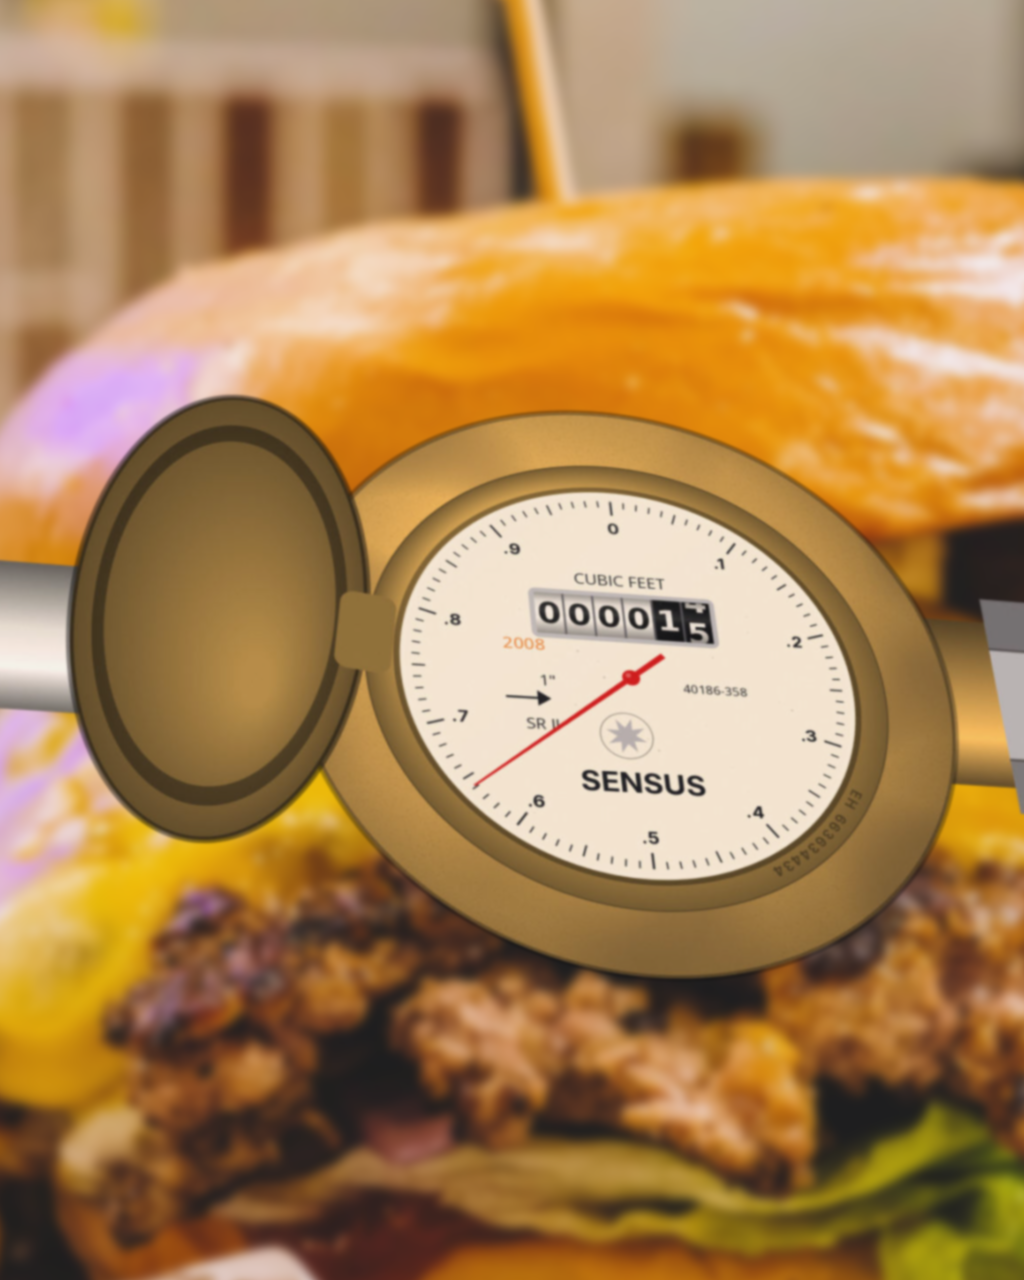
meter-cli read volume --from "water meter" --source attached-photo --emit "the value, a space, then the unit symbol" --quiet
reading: 14.64 ft³
